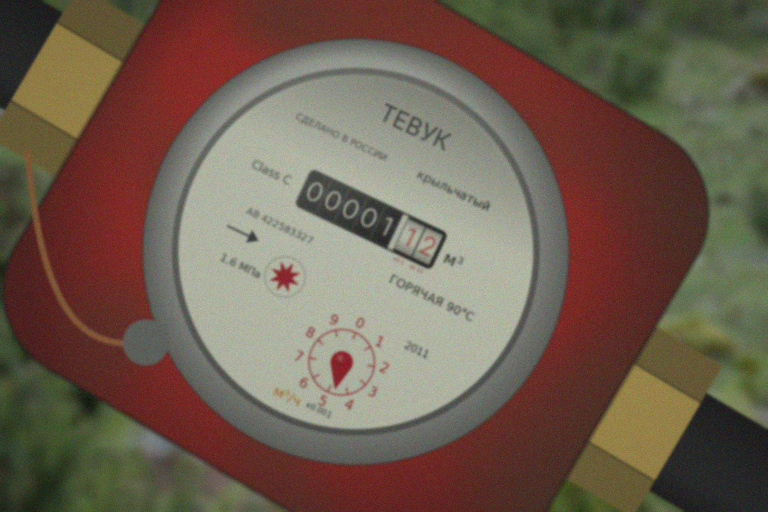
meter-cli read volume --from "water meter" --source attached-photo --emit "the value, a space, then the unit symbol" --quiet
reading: 1.124 m³
